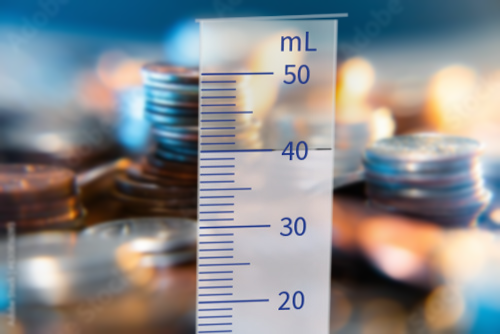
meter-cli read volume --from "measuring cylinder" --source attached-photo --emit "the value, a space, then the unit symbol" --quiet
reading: 40 mL
